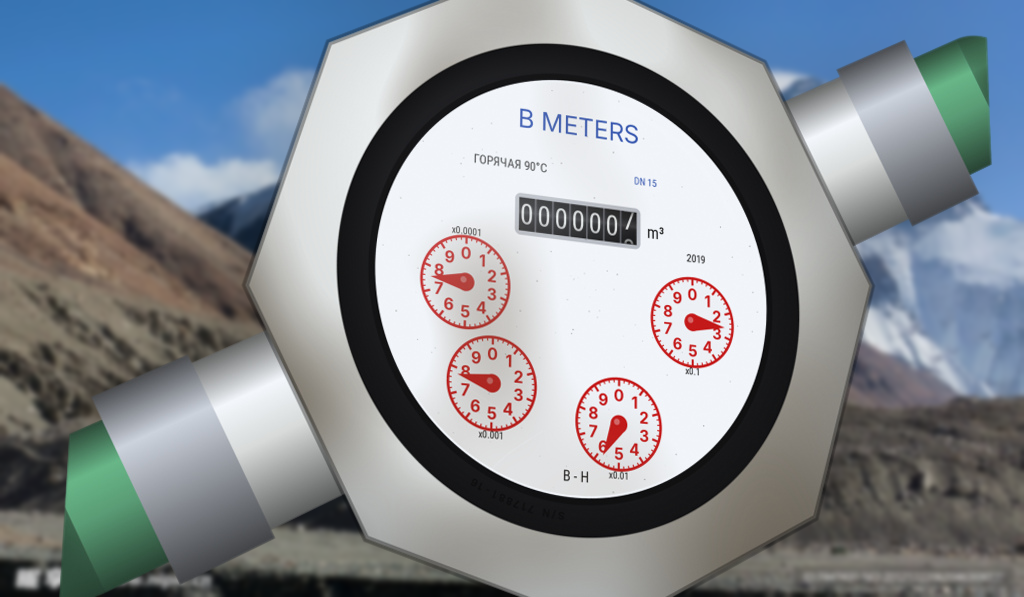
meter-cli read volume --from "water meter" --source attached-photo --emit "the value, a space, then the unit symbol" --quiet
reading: 7.2577 m³
